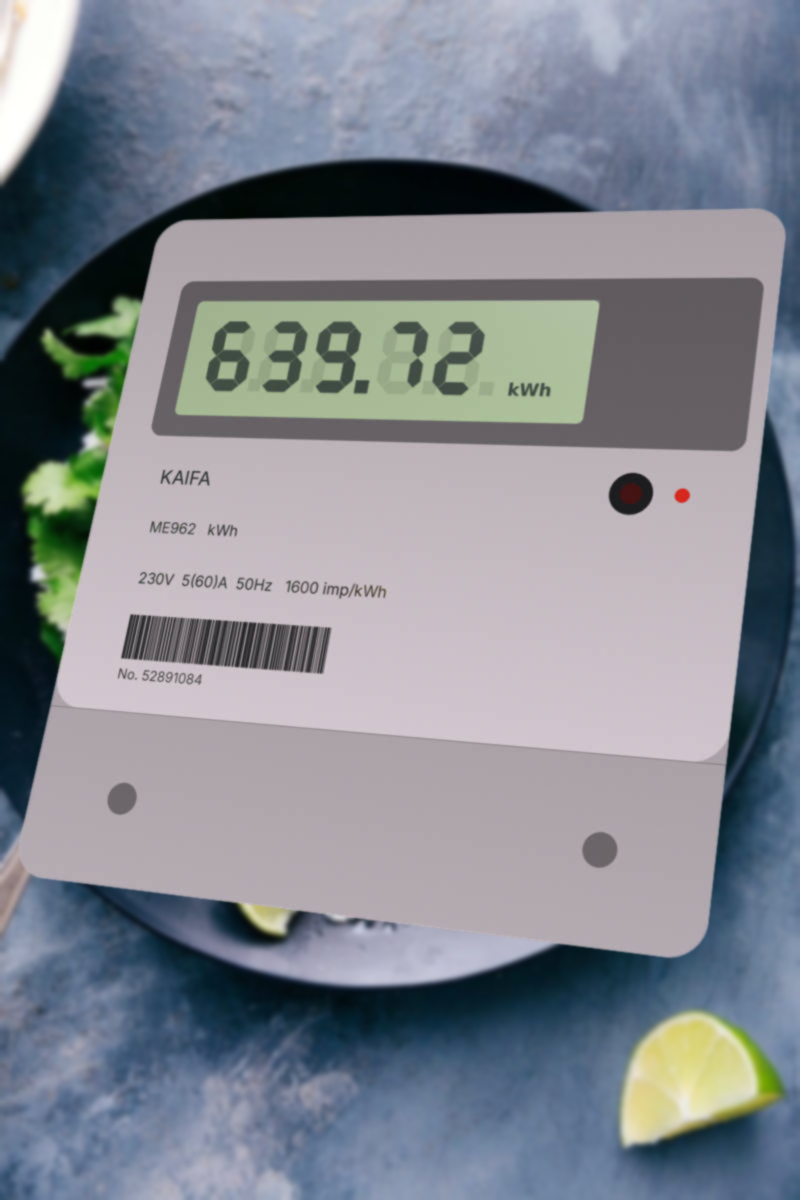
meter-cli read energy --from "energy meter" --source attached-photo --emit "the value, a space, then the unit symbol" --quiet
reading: 639.72 kWh
